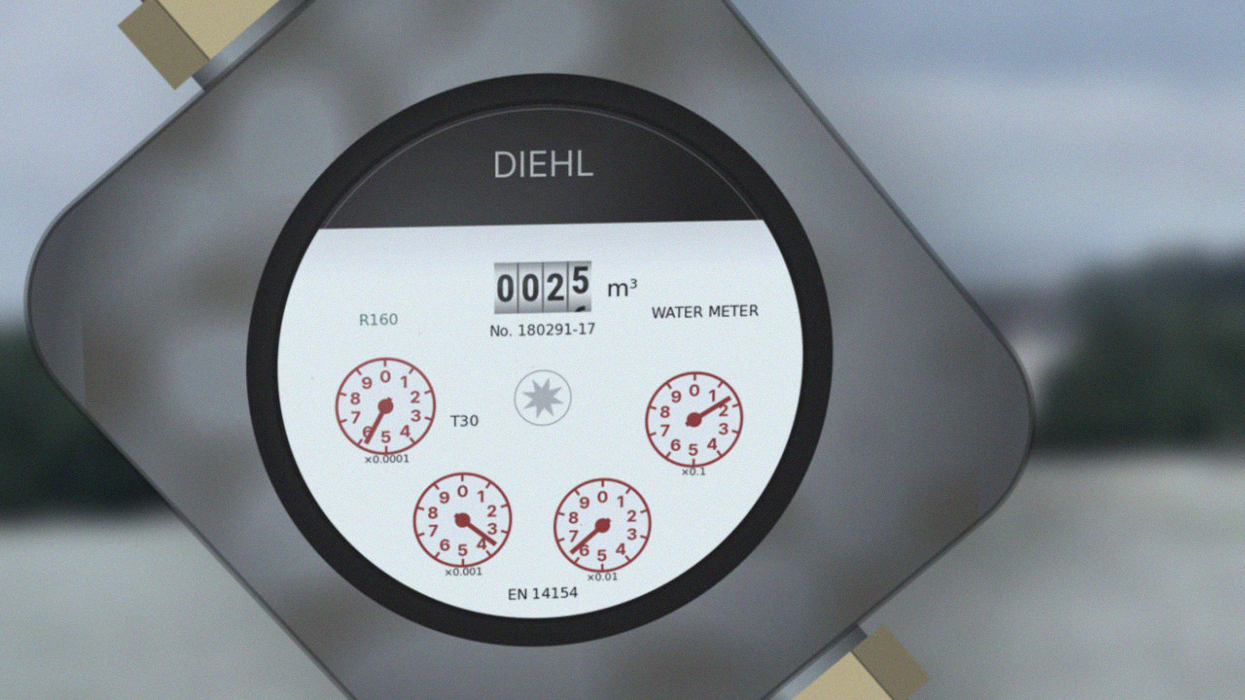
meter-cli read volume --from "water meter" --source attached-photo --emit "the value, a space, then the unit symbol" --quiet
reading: 25.1635 m³
